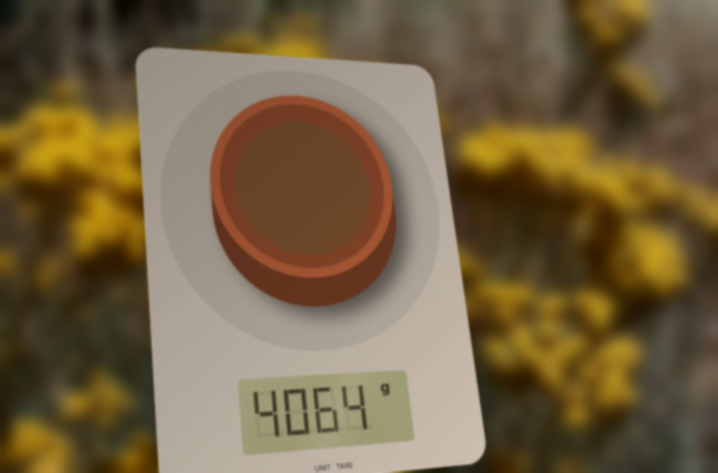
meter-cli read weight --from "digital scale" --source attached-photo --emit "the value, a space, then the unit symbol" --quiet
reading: 4064 g
